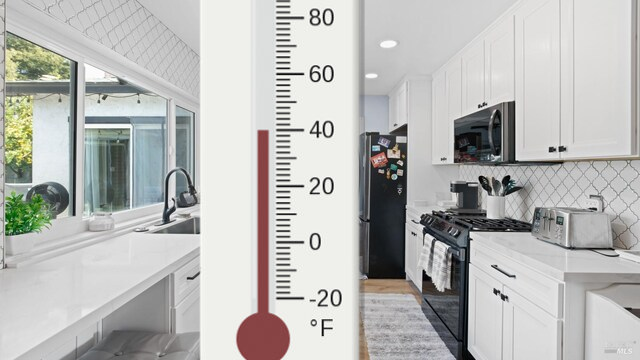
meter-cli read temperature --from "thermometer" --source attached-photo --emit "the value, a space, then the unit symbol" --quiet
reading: 40 °F
